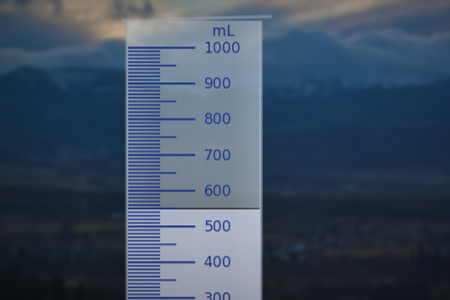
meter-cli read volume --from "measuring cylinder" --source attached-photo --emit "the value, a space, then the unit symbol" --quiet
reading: 550 mL
